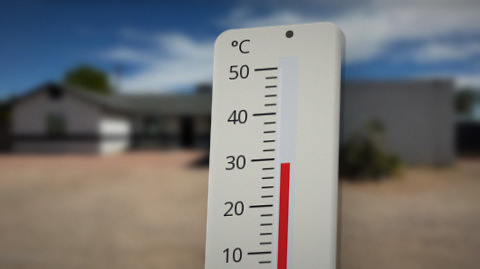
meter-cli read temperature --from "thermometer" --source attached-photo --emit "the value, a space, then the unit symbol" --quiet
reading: 29 °C
